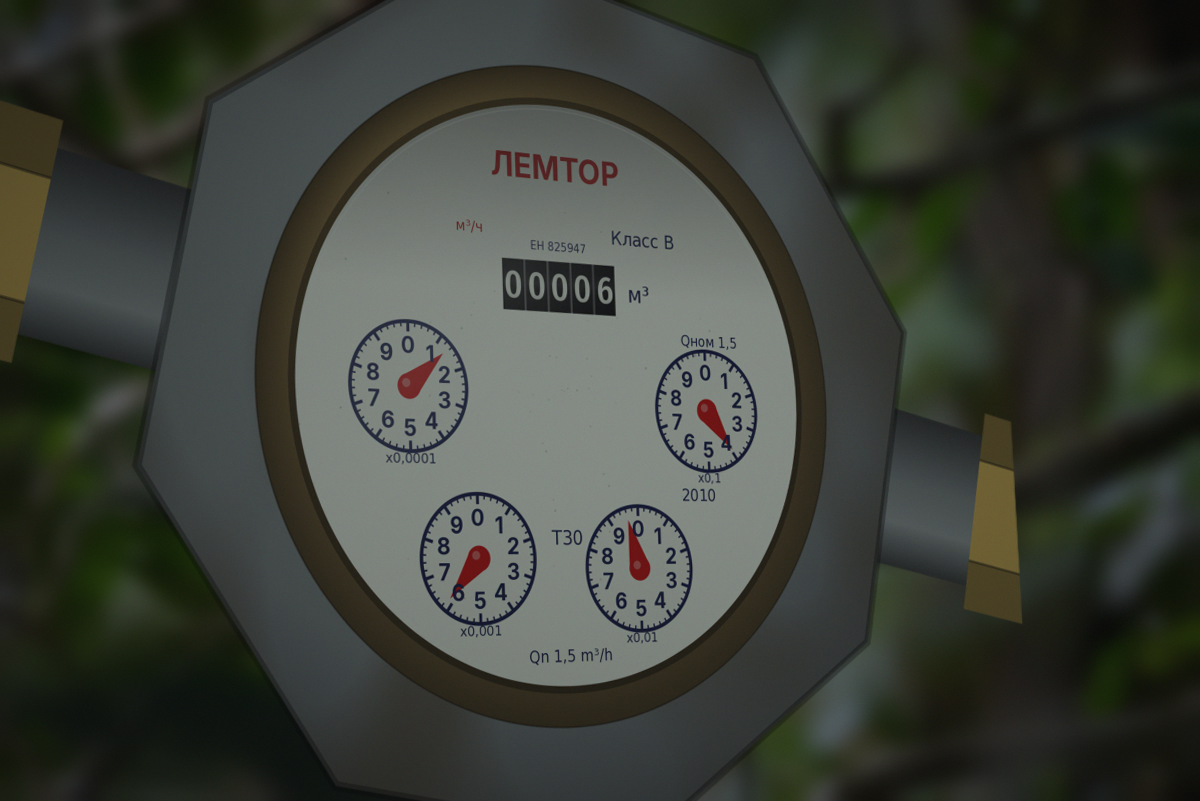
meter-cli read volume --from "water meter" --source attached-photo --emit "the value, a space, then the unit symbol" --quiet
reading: 6.3961 m³
